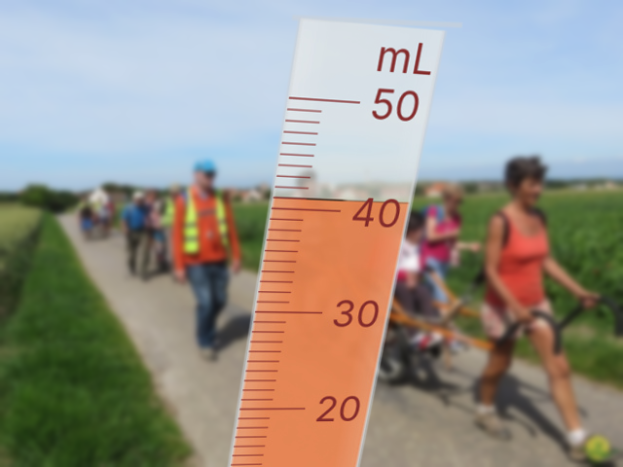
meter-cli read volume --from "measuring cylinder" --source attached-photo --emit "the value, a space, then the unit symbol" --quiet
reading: 41 mL
